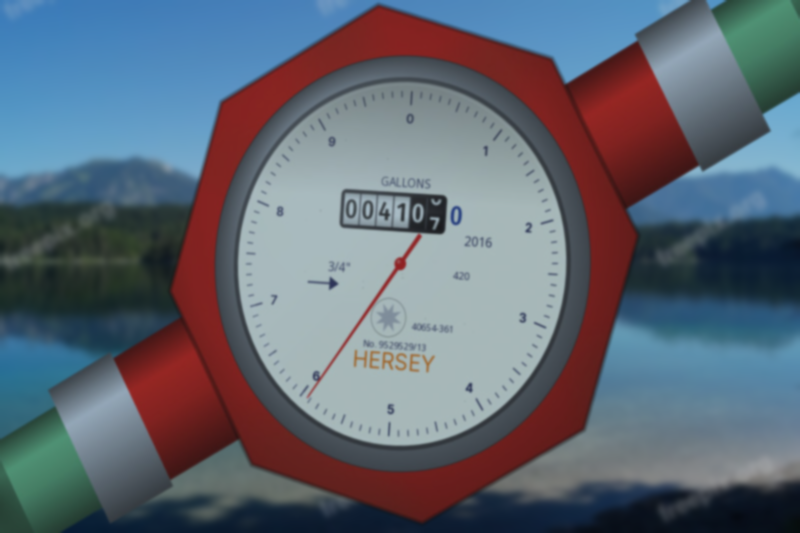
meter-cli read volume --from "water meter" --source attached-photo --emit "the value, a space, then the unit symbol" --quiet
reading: 41065.9 gal
